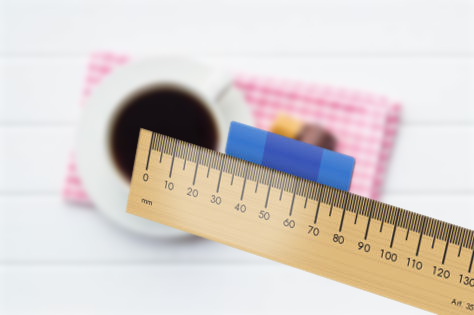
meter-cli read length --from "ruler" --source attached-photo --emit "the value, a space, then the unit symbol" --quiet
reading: 50 mm
